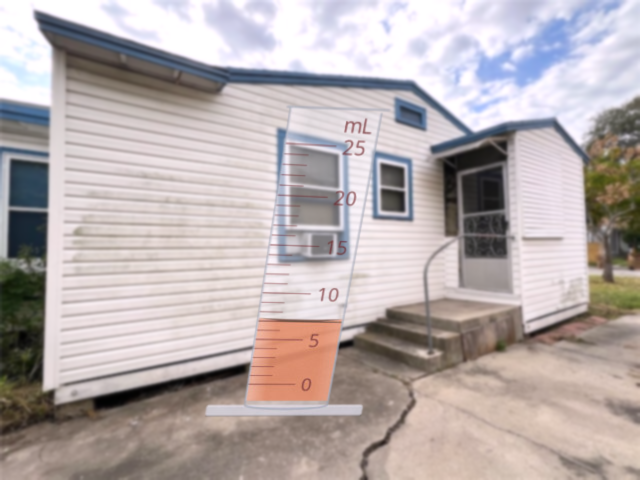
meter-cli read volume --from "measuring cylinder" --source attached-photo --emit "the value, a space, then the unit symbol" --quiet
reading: 7 mL
